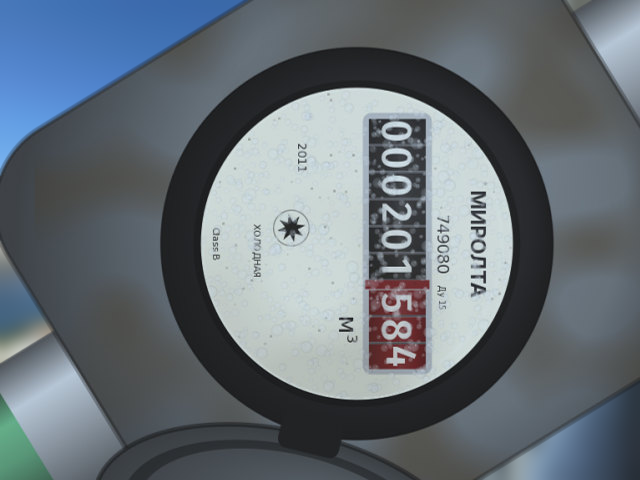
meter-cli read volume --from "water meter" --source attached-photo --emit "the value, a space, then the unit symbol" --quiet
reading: 201.584 m³
